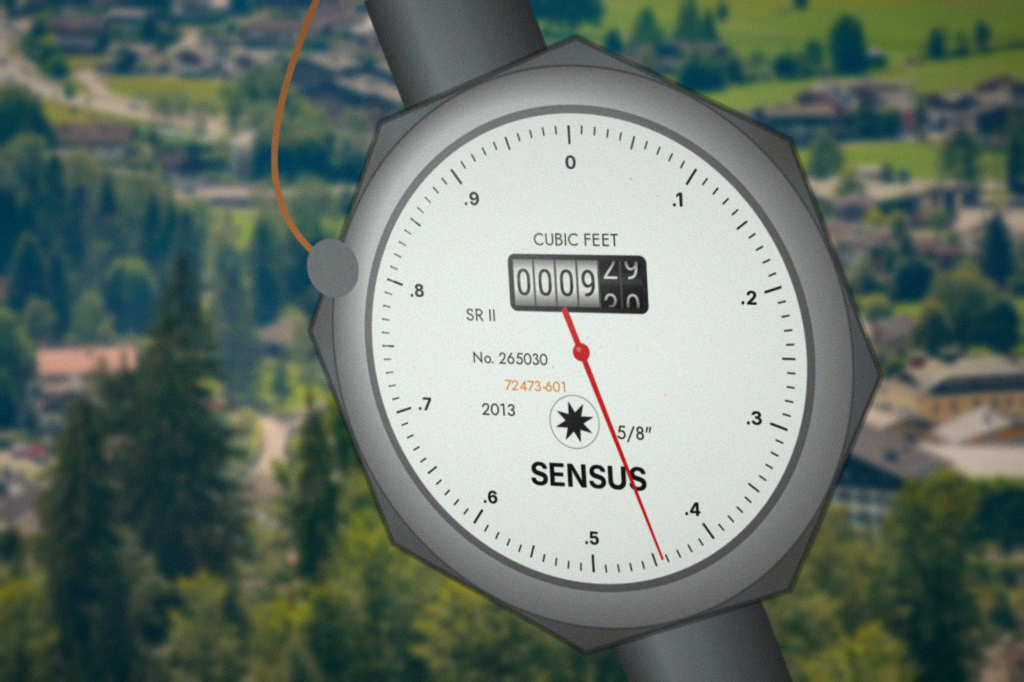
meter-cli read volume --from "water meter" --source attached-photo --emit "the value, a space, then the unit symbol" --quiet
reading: 929.44 ft³
